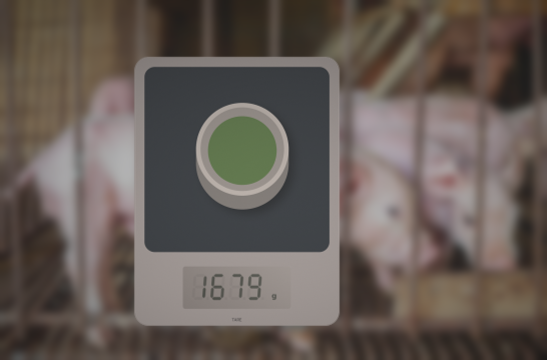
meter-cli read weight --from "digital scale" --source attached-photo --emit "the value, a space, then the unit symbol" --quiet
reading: 1679 g
